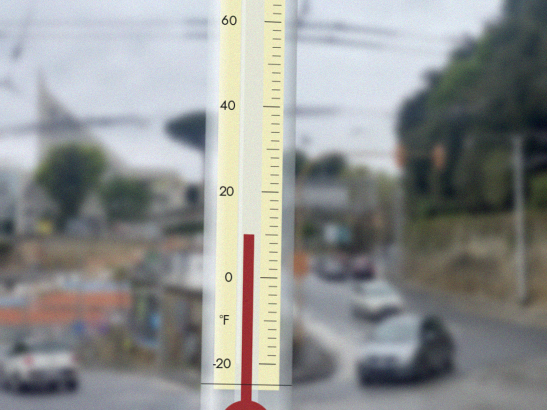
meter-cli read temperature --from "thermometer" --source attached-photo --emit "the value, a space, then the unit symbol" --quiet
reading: 10 °F
